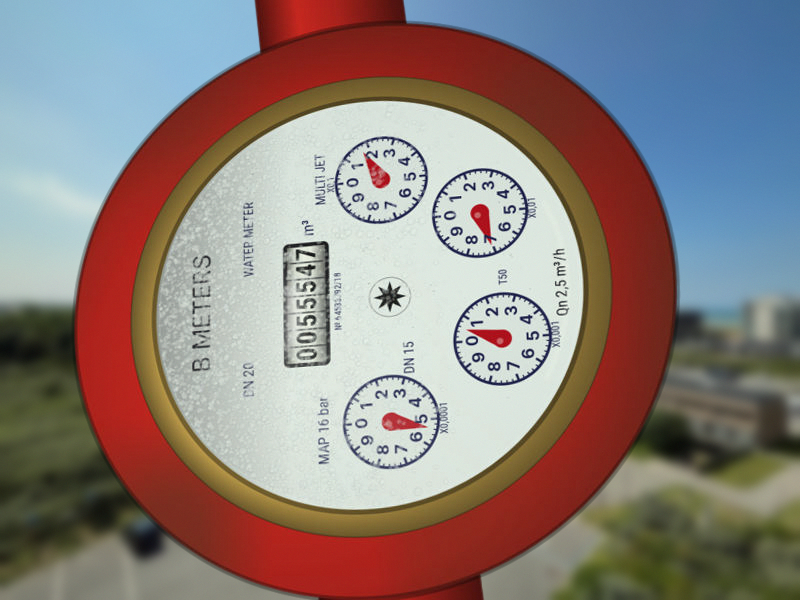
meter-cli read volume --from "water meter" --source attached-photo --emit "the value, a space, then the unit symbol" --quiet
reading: 55547.1705 m³
